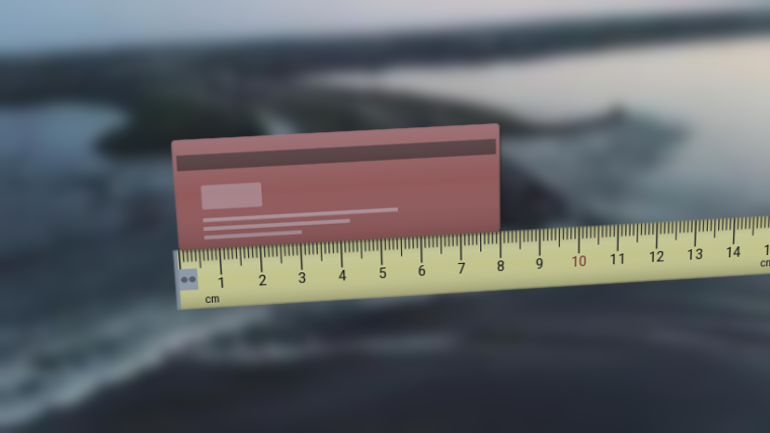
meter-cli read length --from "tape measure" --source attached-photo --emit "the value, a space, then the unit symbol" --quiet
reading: 8 cm
